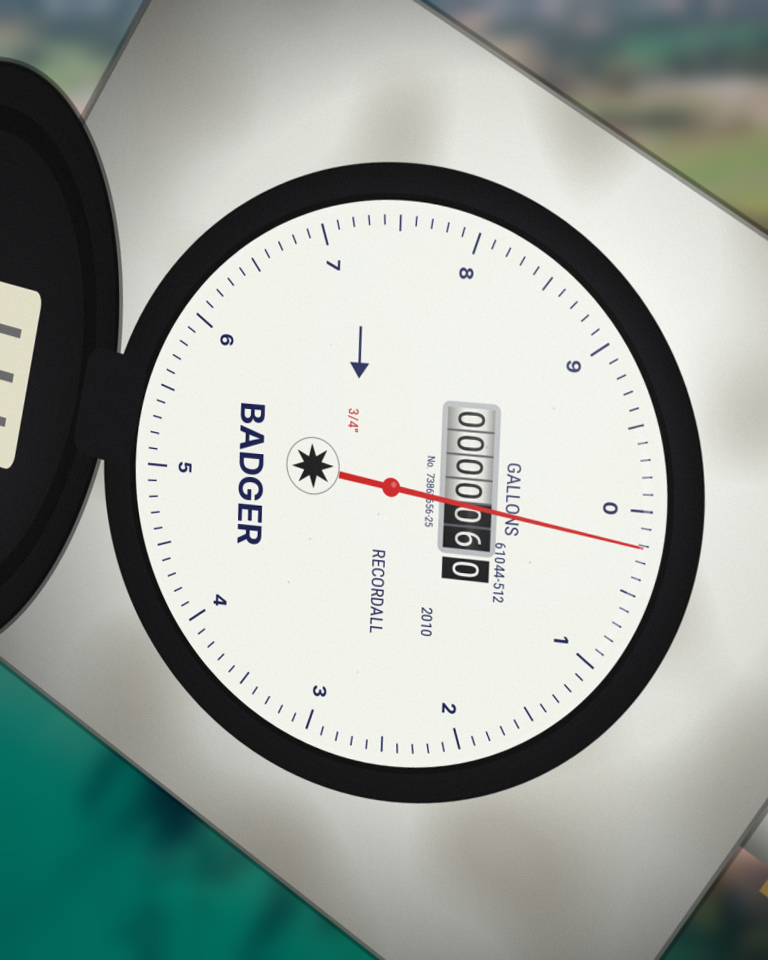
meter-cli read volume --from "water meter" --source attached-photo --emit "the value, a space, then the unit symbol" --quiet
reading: 60.2 gal
